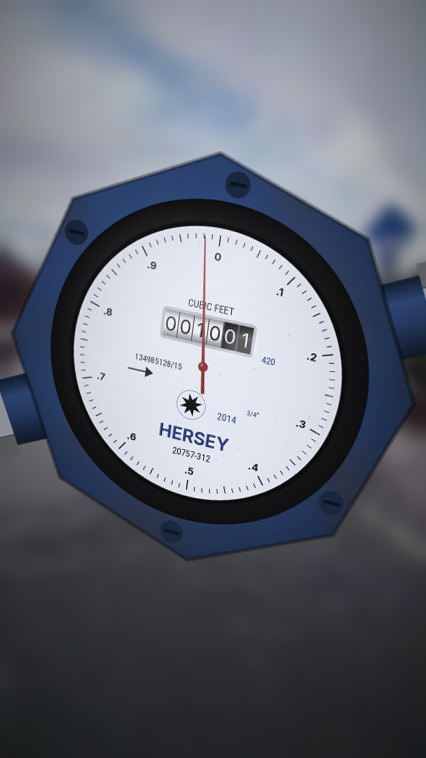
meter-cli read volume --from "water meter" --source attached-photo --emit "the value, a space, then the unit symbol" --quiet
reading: 1000.98 ft³
